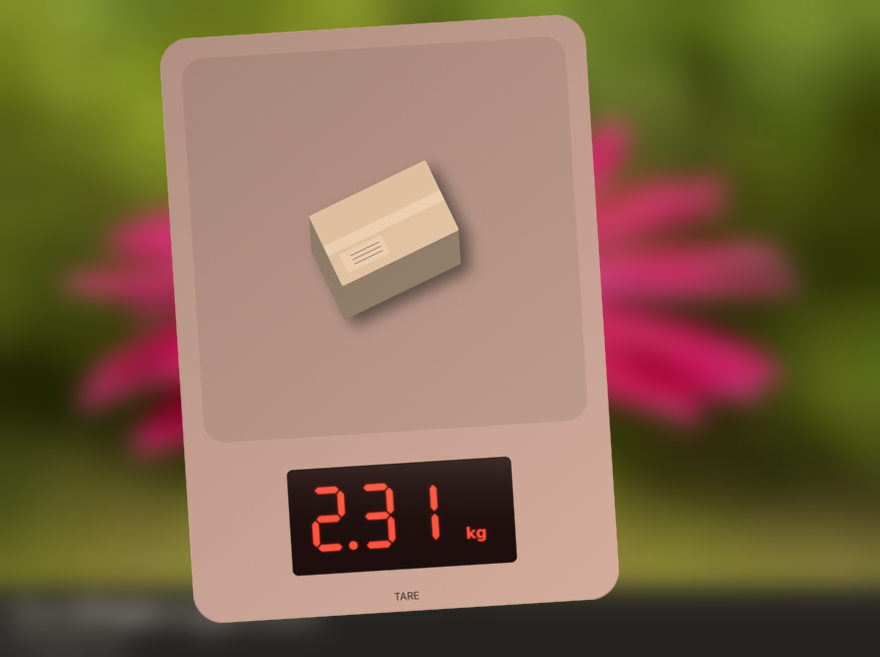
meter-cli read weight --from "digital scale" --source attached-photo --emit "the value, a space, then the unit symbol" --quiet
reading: 2.31 kg
